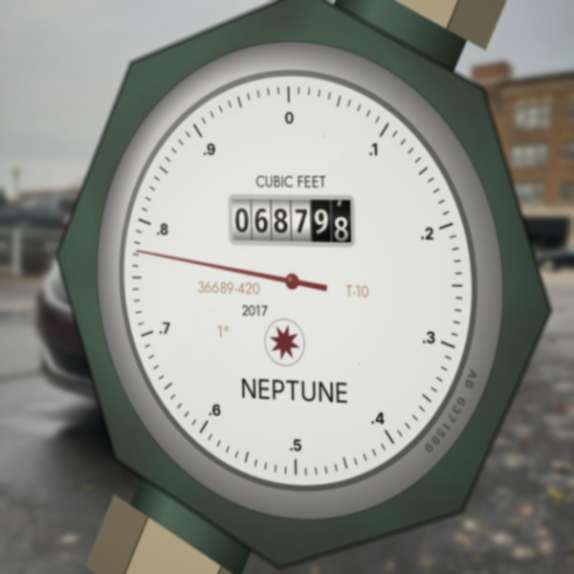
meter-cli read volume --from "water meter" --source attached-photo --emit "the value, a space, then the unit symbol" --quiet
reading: 68797.77 ft³
